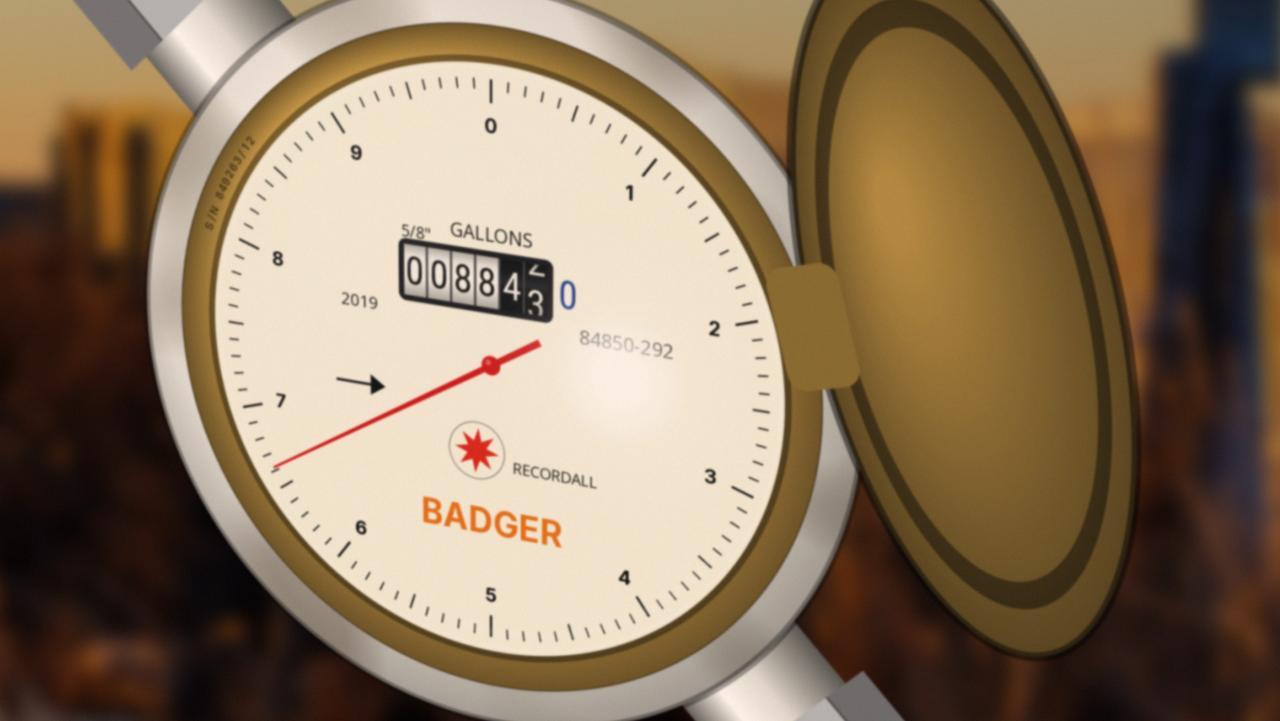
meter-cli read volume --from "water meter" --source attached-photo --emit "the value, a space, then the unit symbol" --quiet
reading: 88426.6 gal
